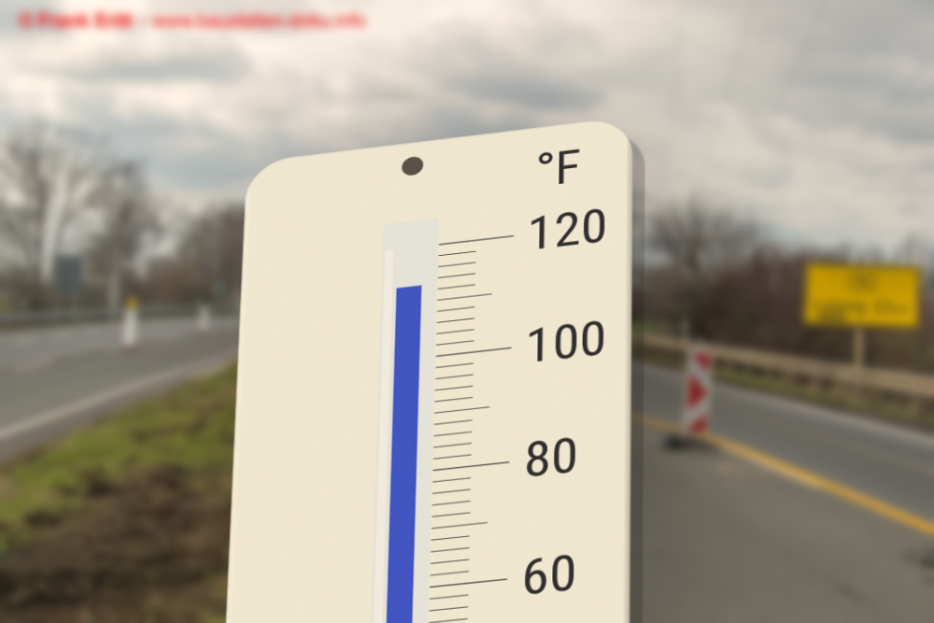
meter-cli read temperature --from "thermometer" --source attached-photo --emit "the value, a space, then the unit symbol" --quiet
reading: 113 °F
